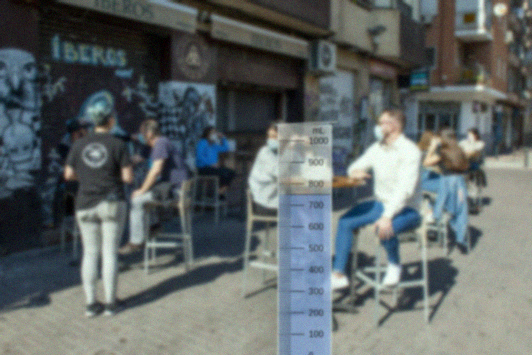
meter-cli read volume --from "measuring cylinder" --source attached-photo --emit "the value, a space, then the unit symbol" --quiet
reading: 750 mL
